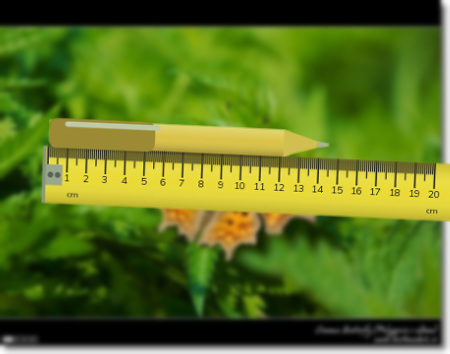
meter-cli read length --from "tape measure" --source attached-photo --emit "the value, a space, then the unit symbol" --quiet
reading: 14.5 cm
